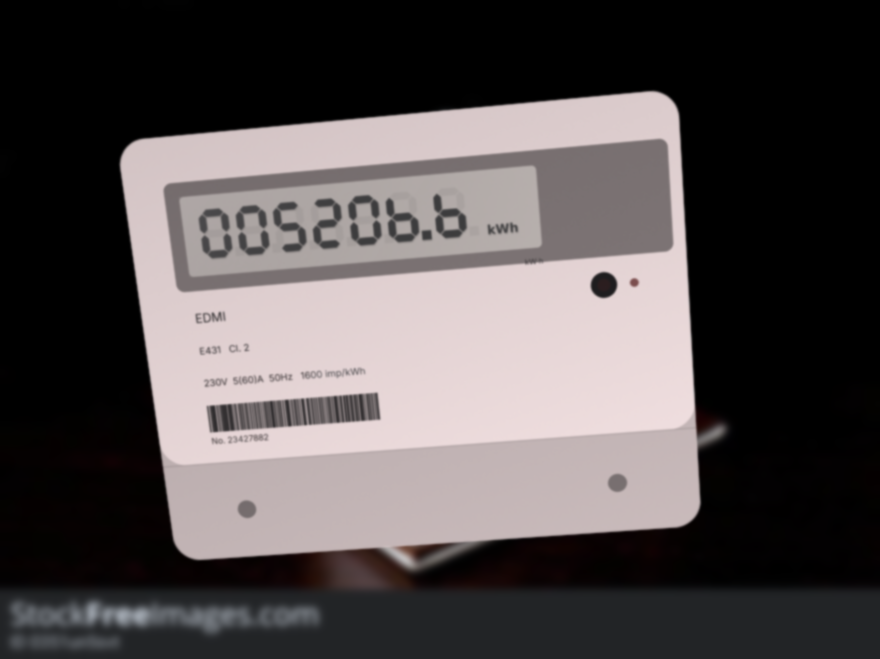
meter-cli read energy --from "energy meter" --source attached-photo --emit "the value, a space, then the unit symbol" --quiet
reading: 5206.6 kWh
